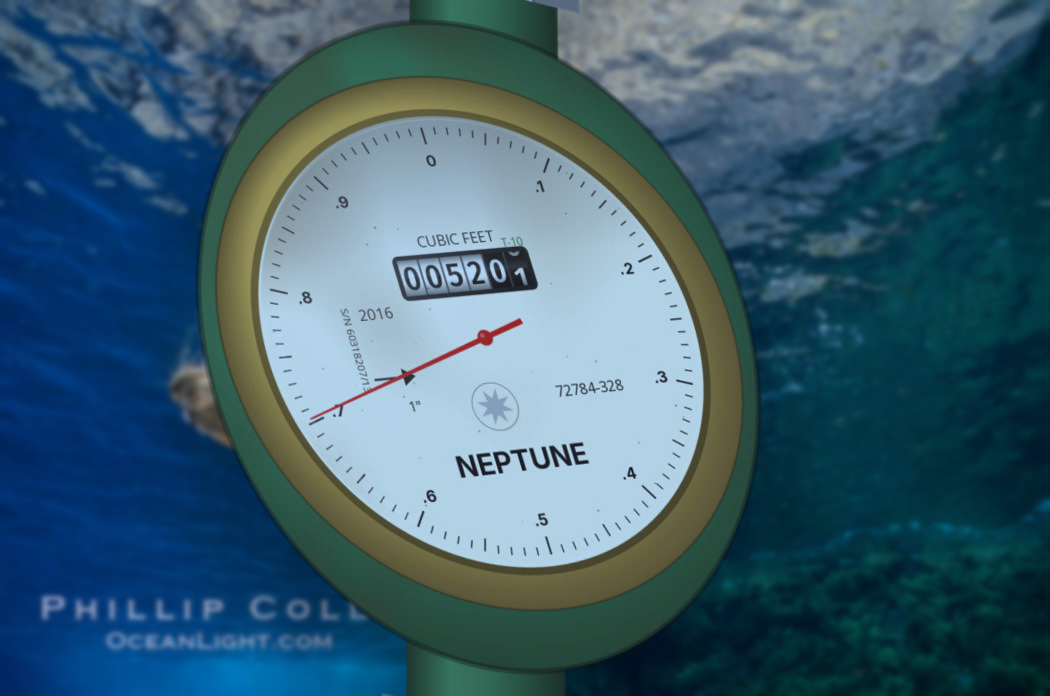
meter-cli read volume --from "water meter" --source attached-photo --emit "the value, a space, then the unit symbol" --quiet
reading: 5200.70 ft³
